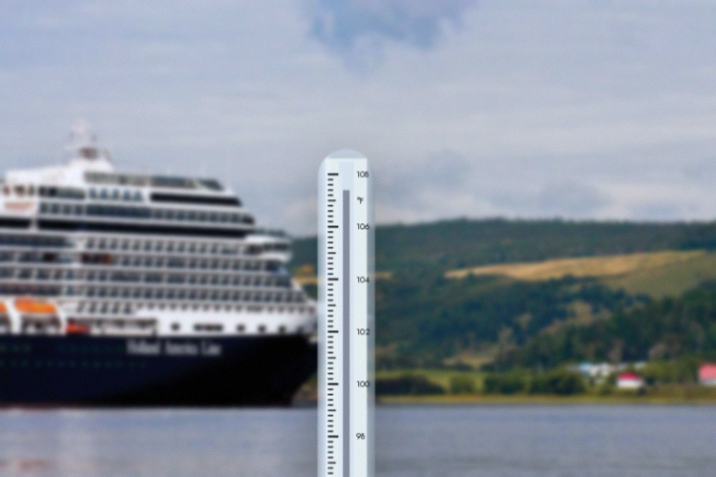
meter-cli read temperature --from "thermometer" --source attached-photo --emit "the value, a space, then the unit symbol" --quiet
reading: 107.4 °F
